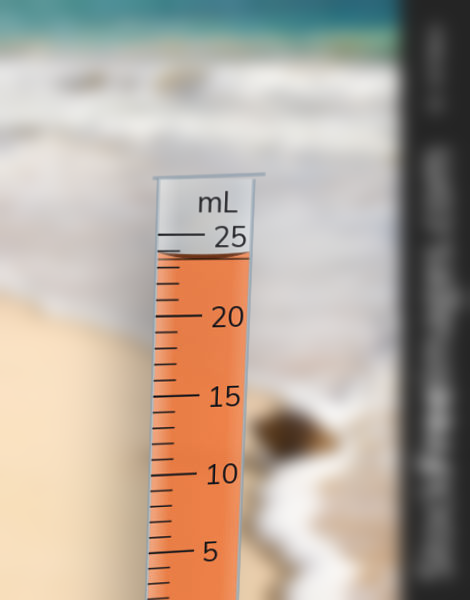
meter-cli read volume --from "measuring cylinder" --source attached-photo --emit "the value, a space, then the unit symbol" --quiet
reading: 23.5 mL
